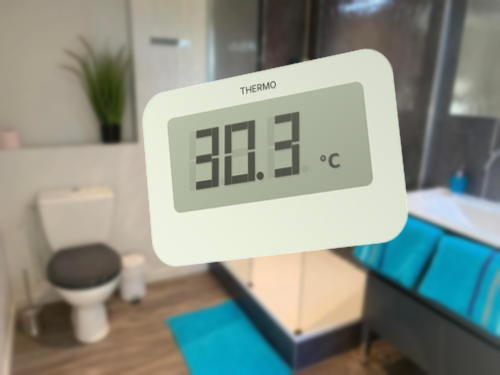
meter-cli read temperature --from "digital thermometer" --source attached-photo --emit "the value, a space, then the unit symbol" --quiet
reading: 30.3 °C
